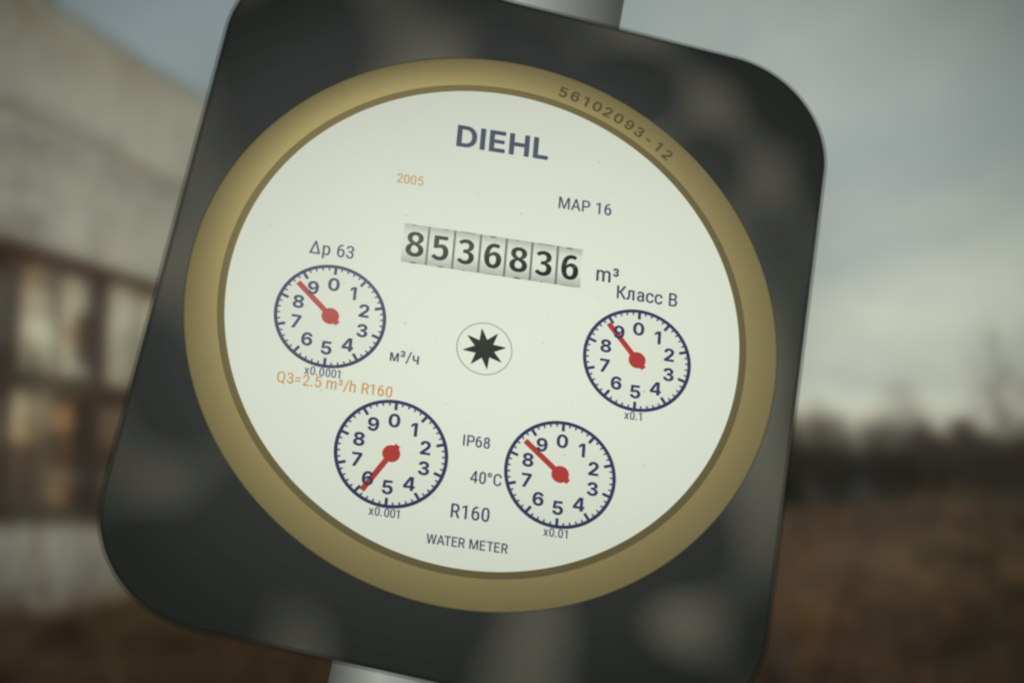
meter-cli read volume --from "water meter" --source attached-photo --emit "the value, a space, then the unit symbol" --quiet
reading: 8536836.8858 m³
